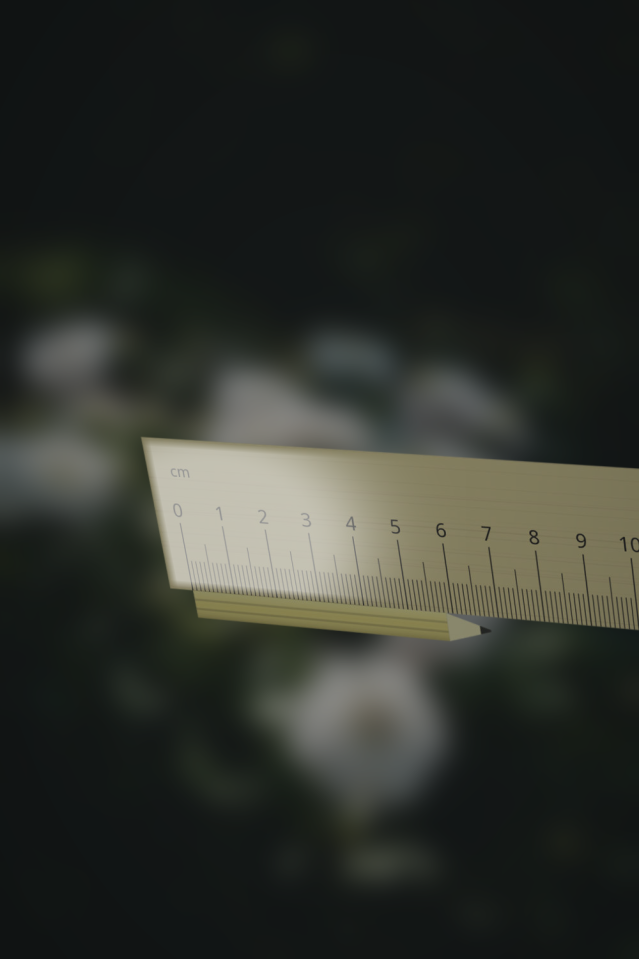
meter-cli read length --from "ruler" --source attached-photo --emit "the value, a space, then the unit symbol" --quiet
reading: 6.8 cm
